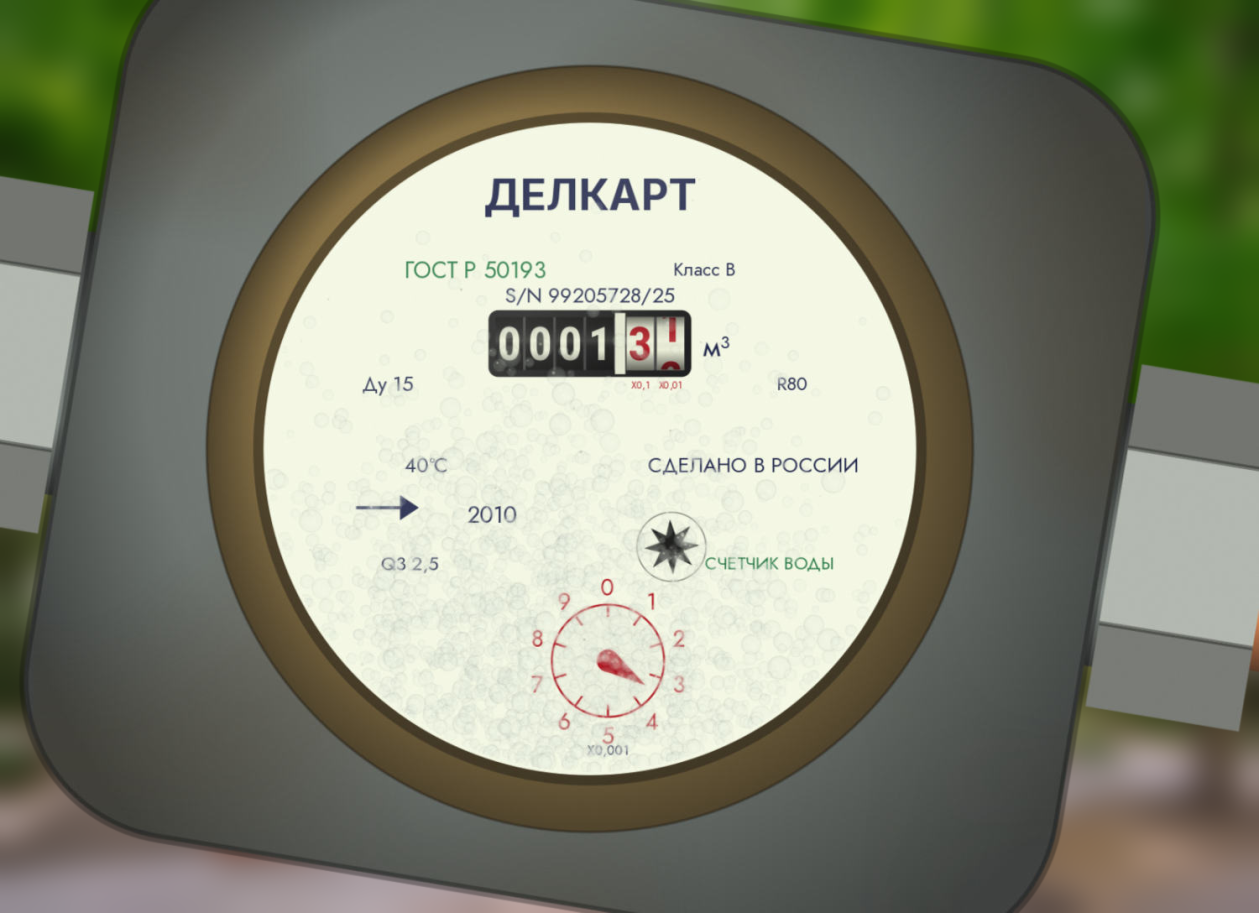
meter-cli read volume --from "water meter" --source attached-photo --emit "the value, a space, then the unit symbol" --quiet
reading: 1.313 m³
